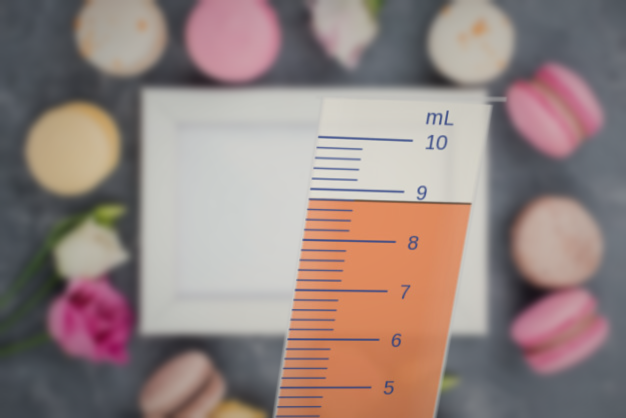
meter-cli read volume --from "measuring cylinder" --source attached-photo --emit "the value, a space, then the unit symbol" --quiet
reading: 8.8 mL
